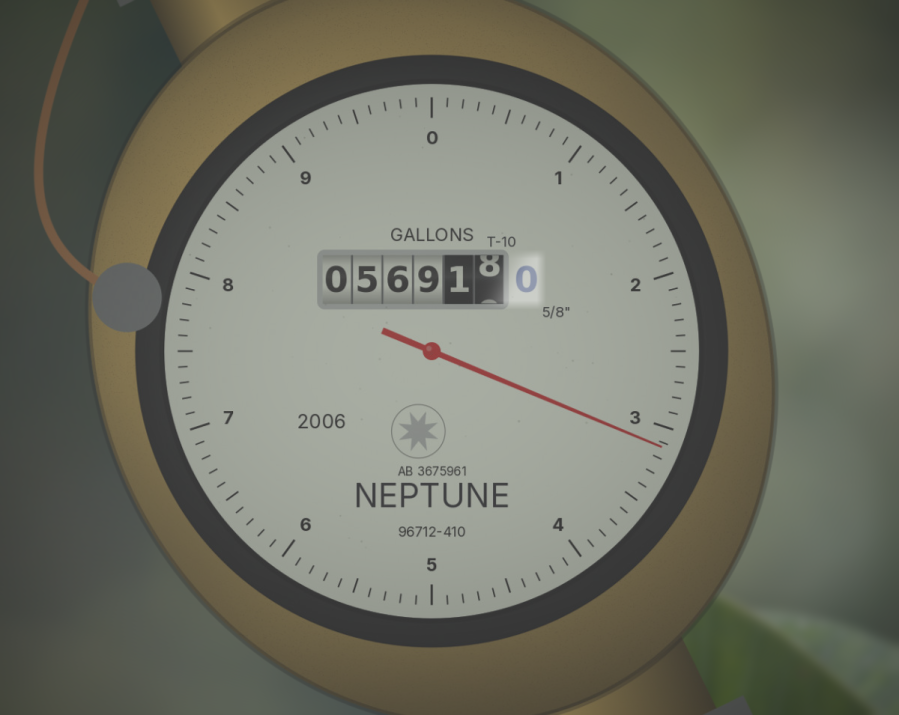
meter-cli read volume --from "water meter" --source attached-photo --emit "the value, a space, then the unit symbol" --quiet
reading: 569183.1 gal
